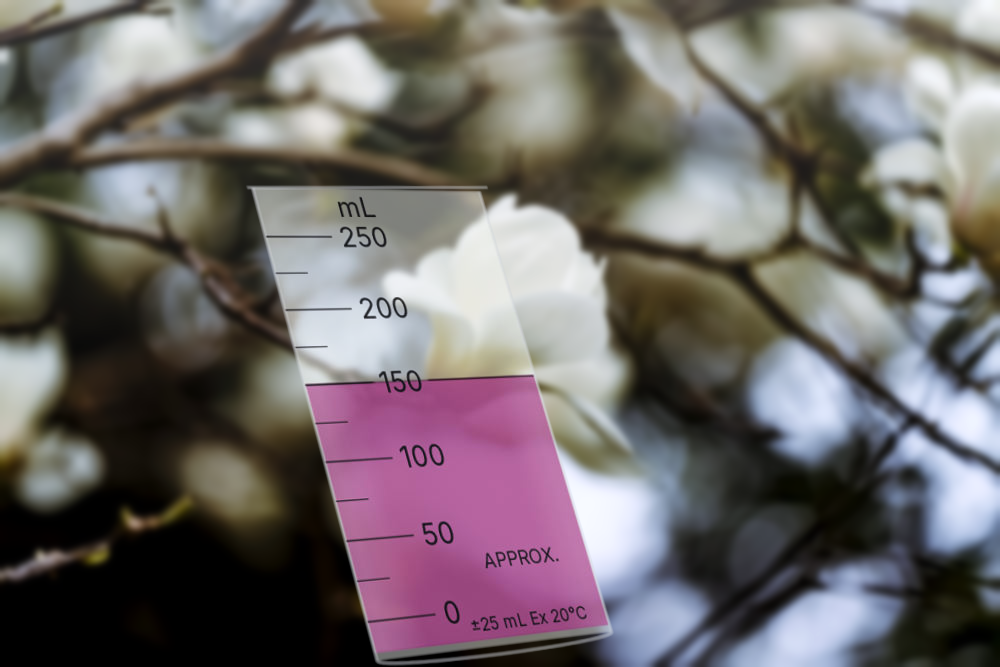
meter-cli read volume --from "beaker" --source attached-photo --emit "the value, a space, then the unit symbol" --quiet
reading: 150 mL
